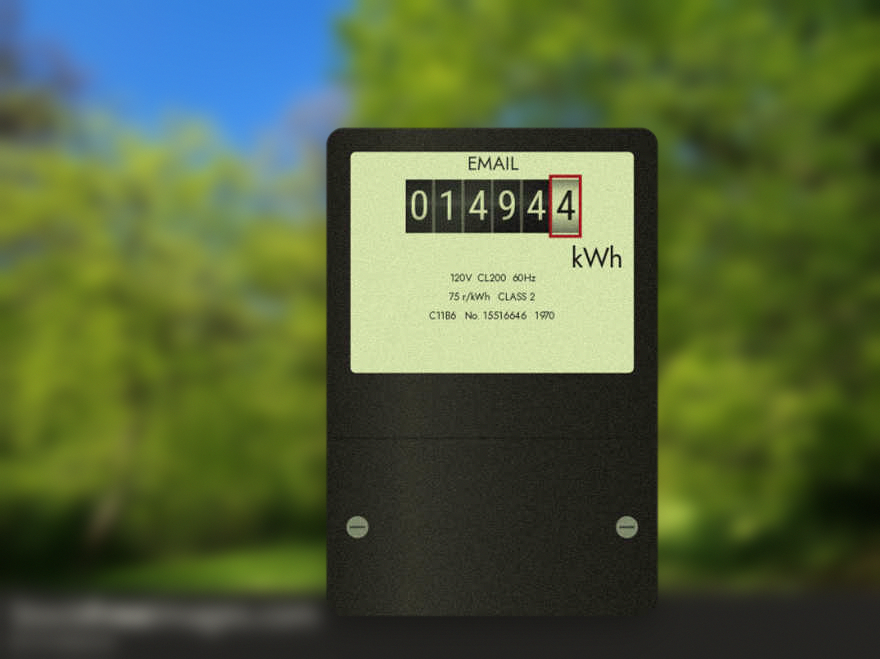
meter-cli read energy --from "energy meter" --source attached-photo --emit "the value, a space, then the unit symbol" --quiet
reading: 1494.4 kWh
